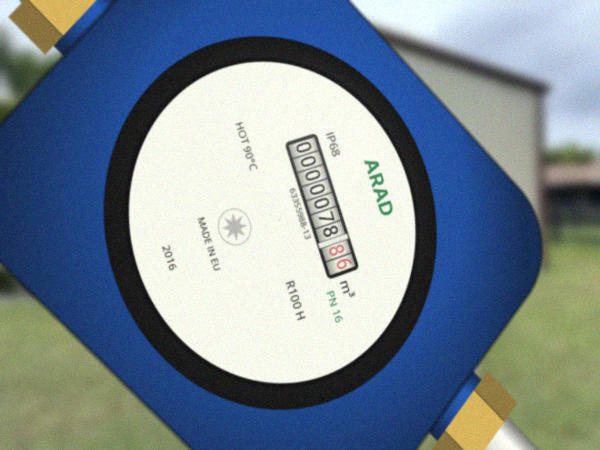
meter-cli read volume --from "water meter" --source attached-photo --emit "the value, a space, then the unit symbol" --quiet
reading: 78.86 m³
